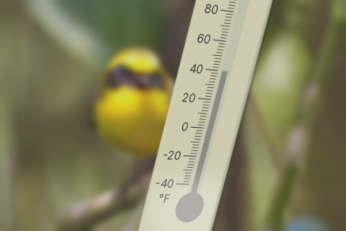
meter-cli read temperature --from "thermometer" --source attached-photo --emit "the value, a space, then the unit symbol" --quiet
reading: 40 °F
